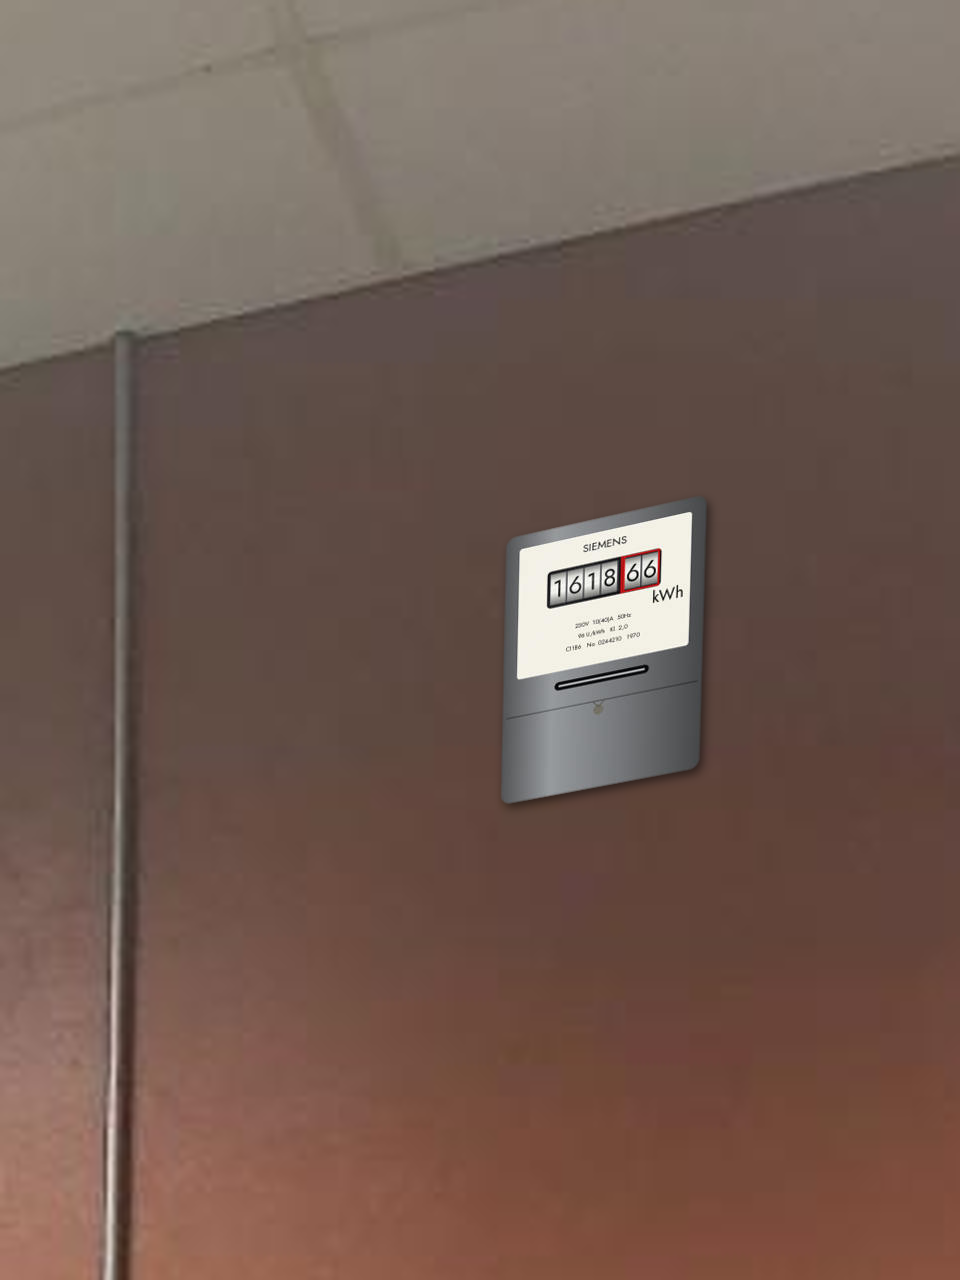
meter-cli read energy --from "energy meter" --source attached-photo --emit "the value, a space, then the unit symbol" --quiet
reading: 1618.66 kWh
